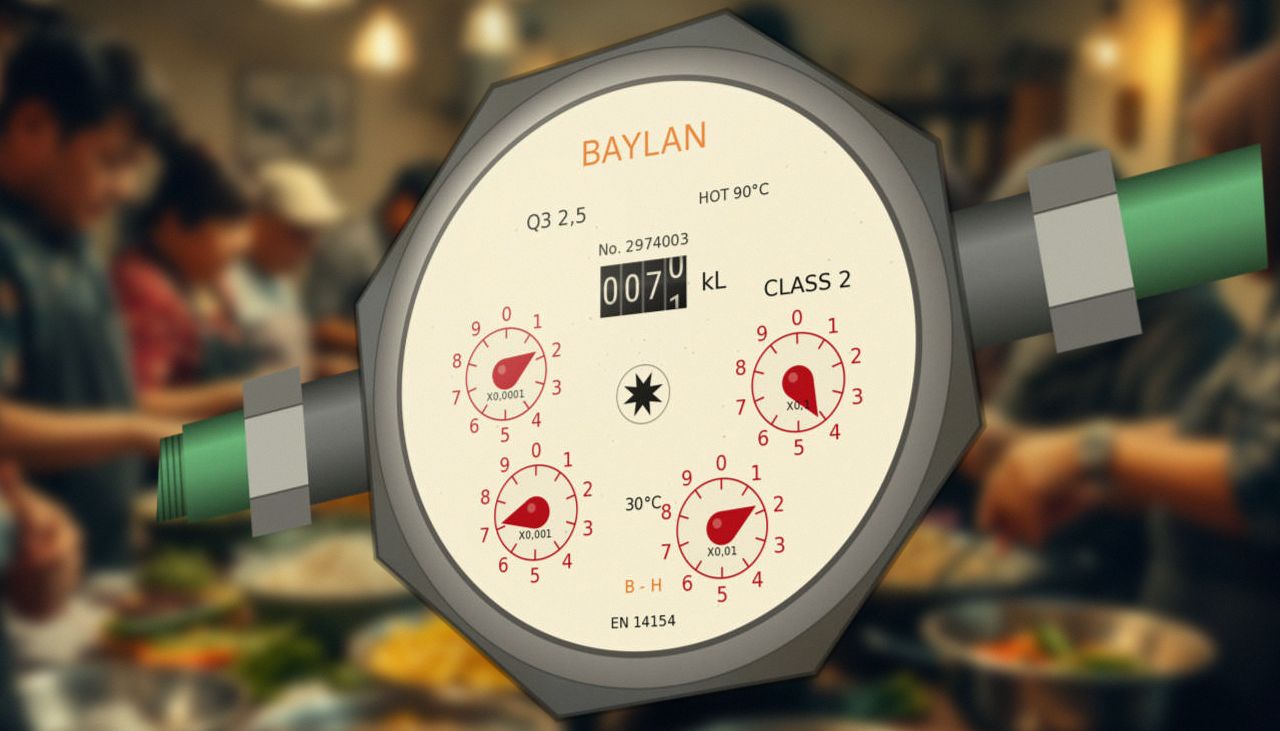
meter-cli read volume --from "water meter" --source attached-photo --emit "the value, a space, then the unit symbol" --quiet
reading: 70.4171 kL
